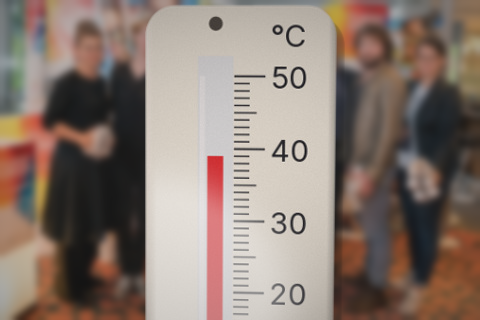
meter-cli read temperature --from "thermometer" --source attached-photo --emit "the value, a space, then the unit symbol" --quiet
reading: 39 °C
